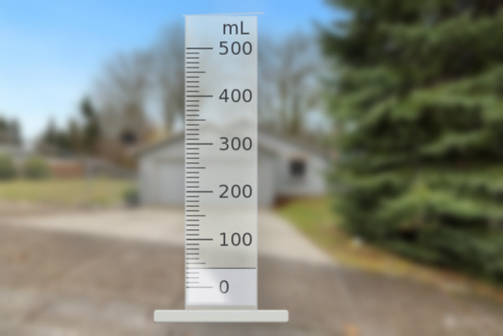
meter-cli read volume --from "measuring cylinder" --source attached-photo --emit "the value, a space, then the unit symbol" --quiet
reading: 40 mL
